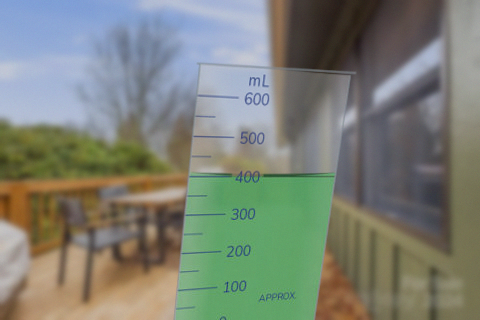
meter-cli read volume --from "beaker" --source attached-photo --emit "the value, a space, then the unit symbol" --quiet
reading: 400 mL
